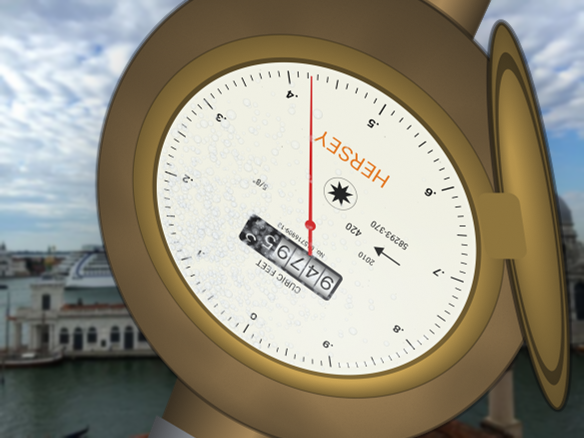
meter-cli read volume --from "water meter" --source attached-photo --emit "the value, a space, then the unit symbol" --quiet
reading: 947953.42 ft³
